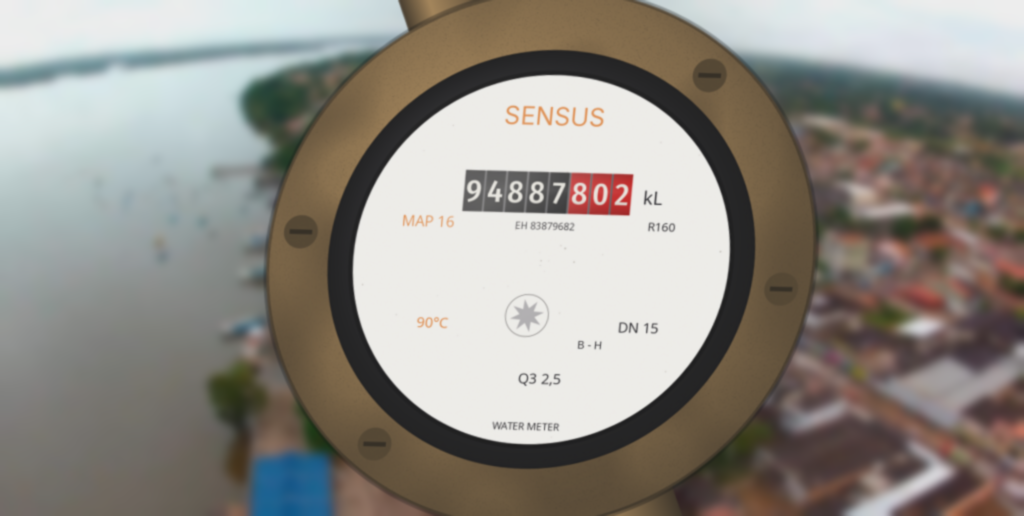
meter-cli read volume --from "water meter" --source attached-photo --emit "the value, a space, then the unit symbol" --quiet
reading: 94887.802 kL
